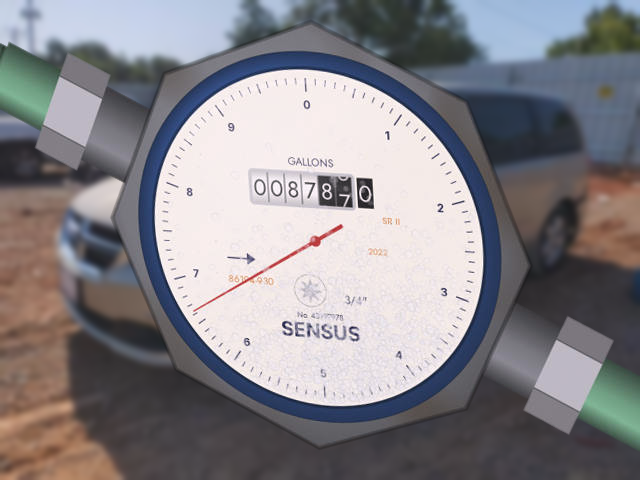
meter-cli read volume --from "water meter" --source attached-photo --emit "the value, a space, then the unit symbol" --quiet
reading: 87866.6 gal
